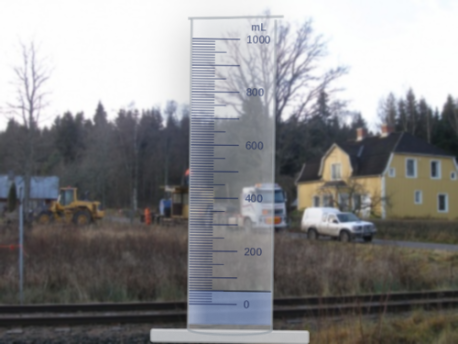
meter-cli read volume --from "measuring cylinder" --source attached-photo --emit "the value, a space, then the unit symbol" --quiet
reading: 50 mL
